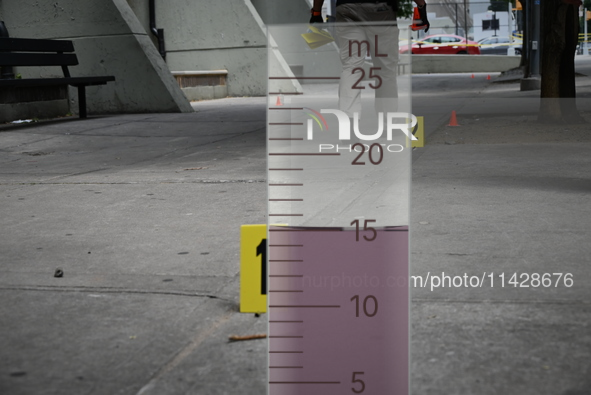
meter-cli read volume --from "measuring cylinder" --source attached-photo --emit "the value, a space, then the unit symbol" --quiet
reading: 15 mL
